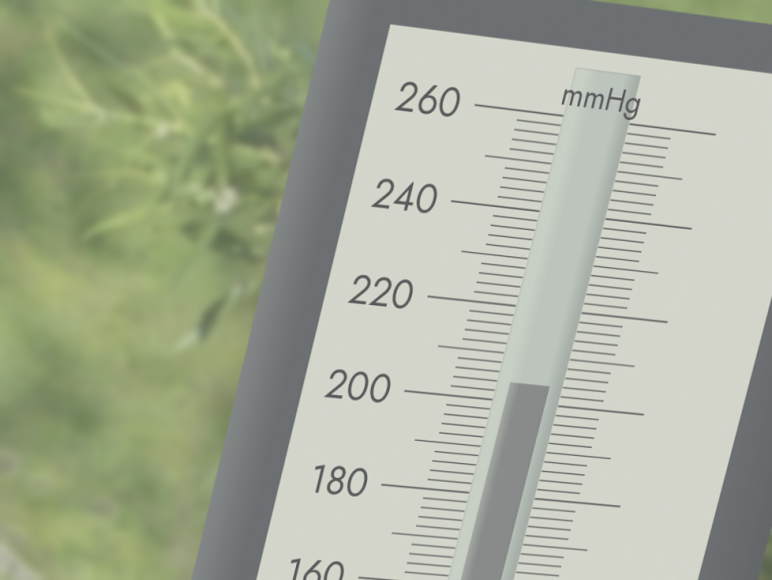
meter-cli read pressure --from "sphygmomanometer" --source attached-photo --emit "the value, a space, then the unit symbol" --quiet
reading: 204 mmHg
